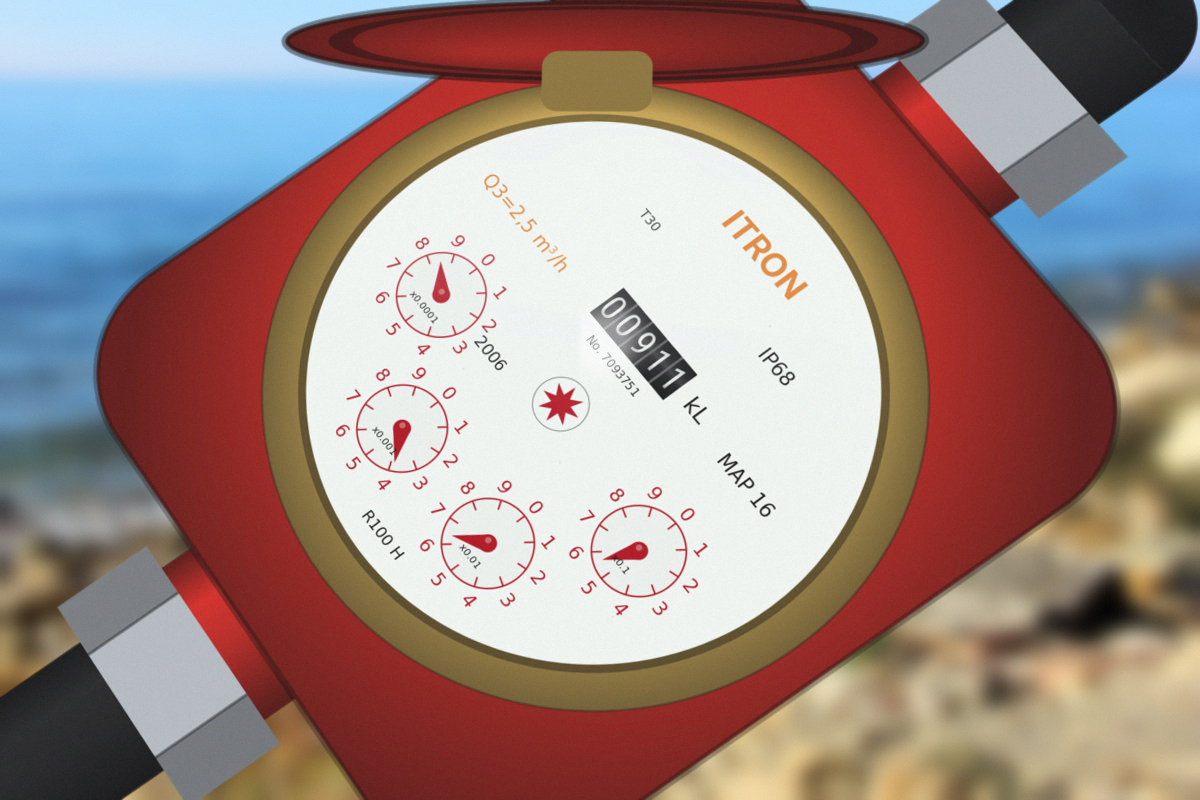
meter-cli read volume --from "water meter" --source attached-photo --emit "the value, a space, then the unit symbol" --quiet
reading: 911.5638 kL
